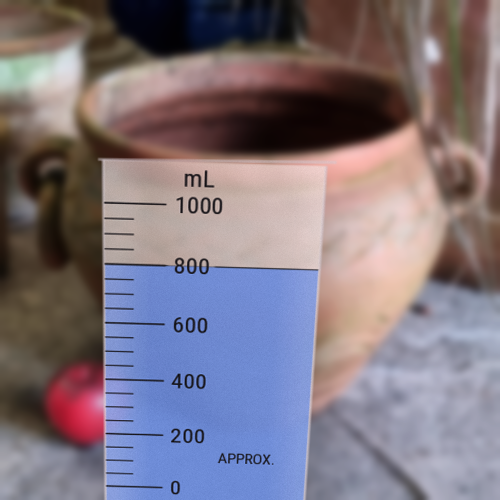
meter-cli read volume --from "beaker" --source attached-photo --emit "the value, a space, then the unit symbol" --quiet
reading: 800 mL
